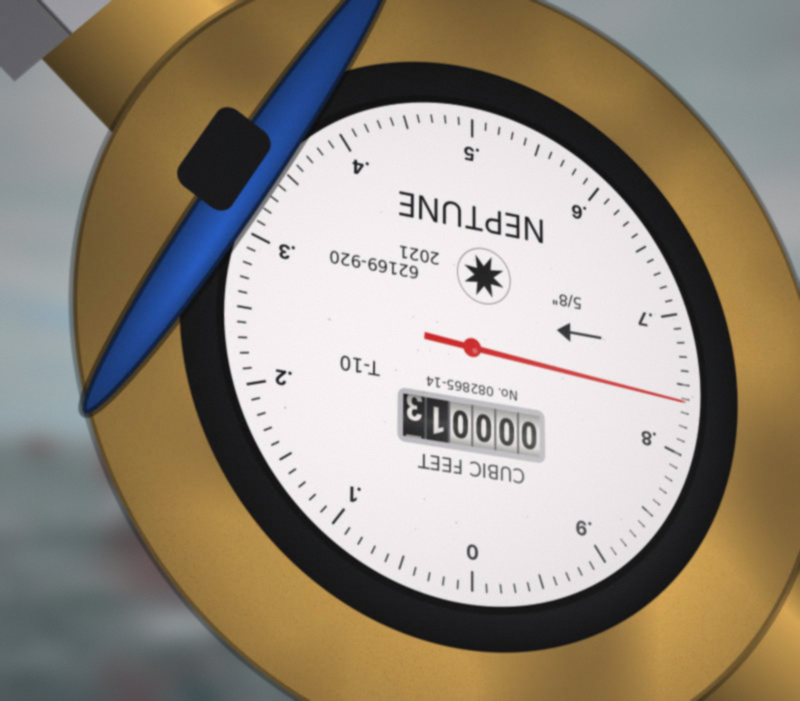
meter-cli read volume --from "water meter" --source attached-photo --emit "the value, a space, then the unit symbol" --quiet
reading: 12.76 ft³
